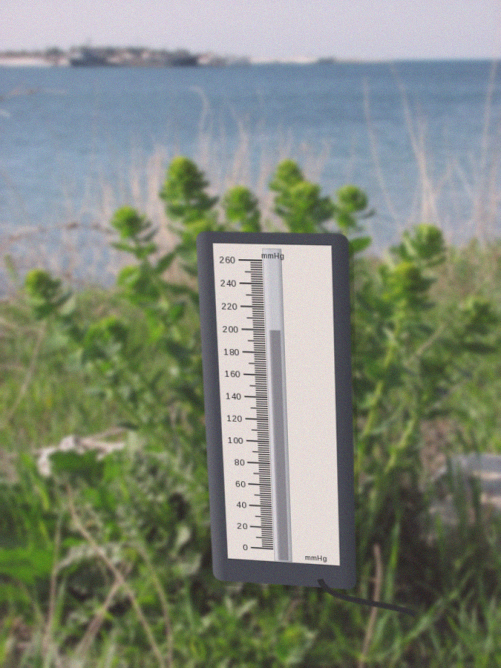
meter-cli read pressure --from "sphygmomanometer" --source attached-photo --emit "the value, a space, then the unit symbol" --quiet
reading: 200 mmHg
